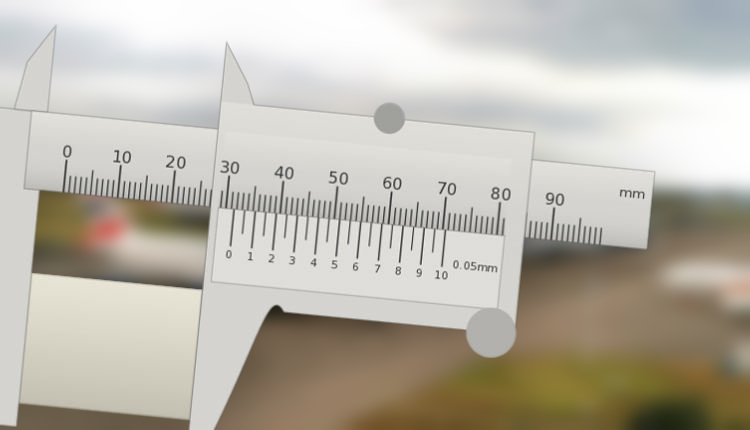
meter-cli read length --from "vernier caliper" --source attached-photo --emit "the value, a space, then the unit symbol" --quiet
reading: 31.5 mm
